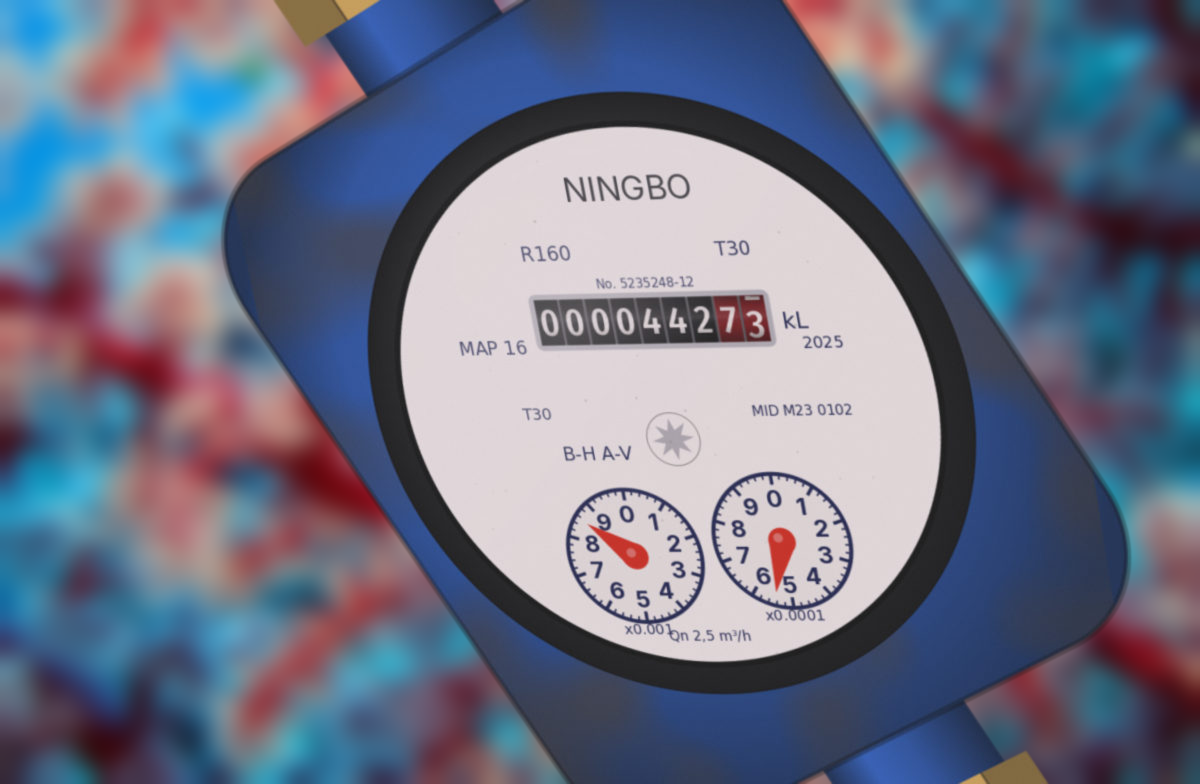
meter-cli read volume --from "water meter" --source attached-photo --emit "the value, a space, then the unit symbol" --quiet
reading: 442.7285 kL
